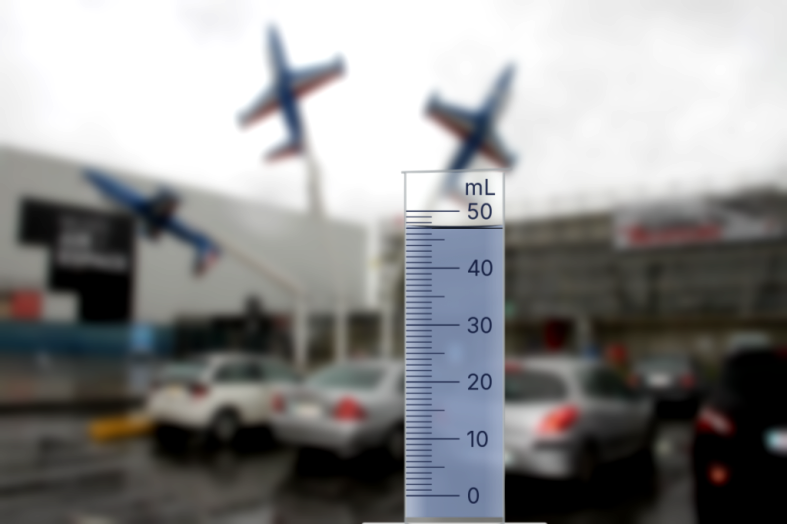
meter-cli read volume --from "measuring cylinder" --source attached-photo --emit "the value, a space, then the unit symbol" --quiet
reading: 47 mL
